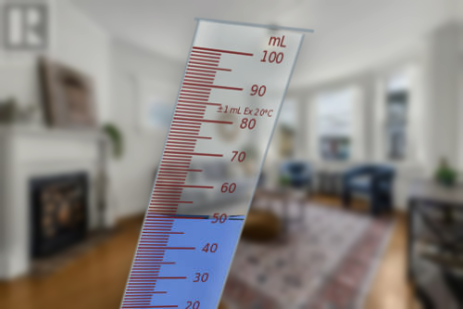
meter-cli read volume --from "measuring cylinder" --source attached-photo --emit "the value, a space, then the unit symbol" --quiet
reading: 50 mL
